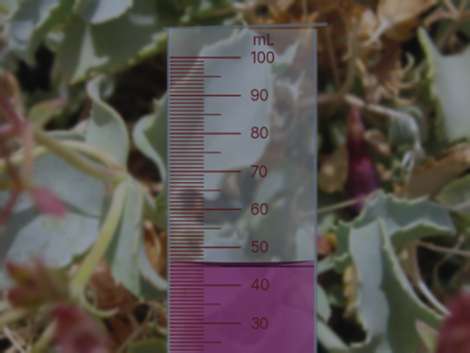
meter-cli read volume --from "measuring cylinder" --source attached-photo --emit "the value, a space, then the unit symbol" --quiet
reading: 45 mL
